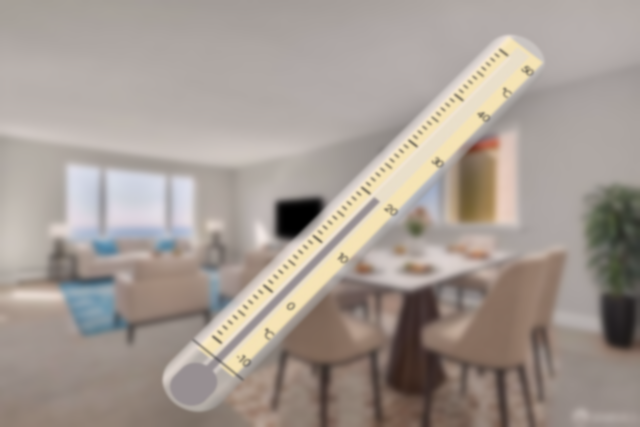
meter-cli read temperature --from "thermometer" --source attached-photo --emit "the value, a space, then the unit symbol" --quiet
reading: 20 °C
